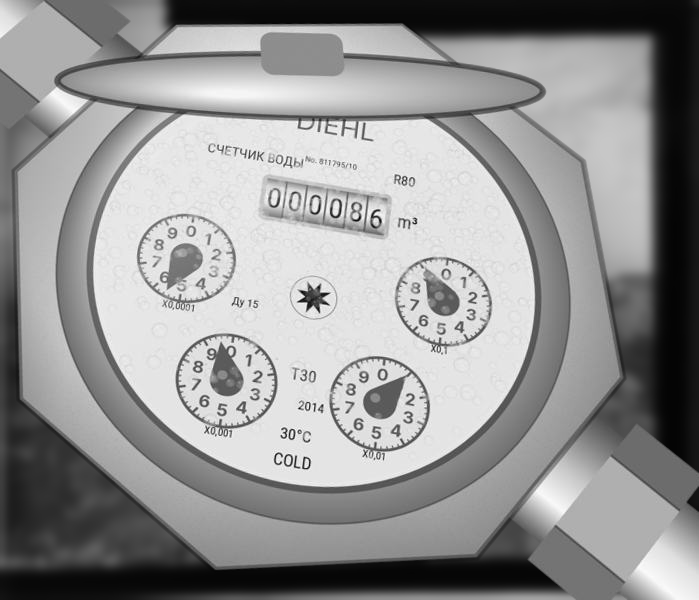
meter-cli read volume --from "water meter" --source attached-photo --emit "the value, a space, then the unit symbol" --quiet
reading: 85.9095 m³
